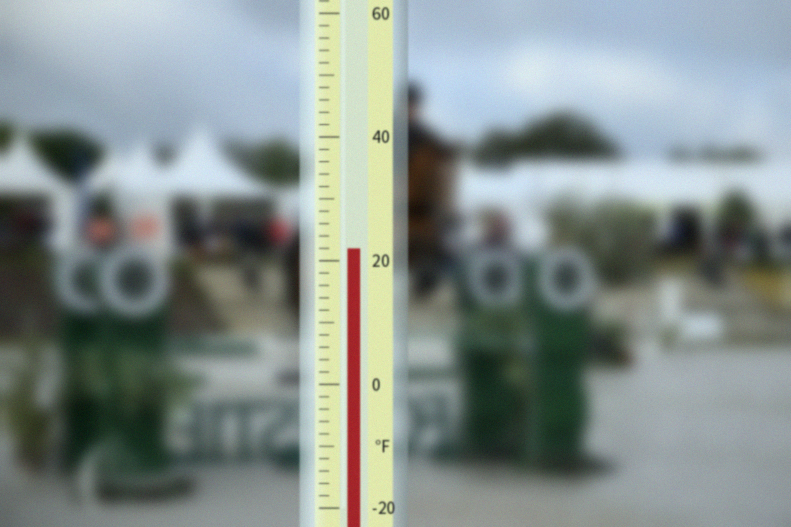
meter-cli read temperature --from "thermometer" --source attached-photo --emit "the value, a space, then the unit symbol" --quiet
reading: 22 °F
